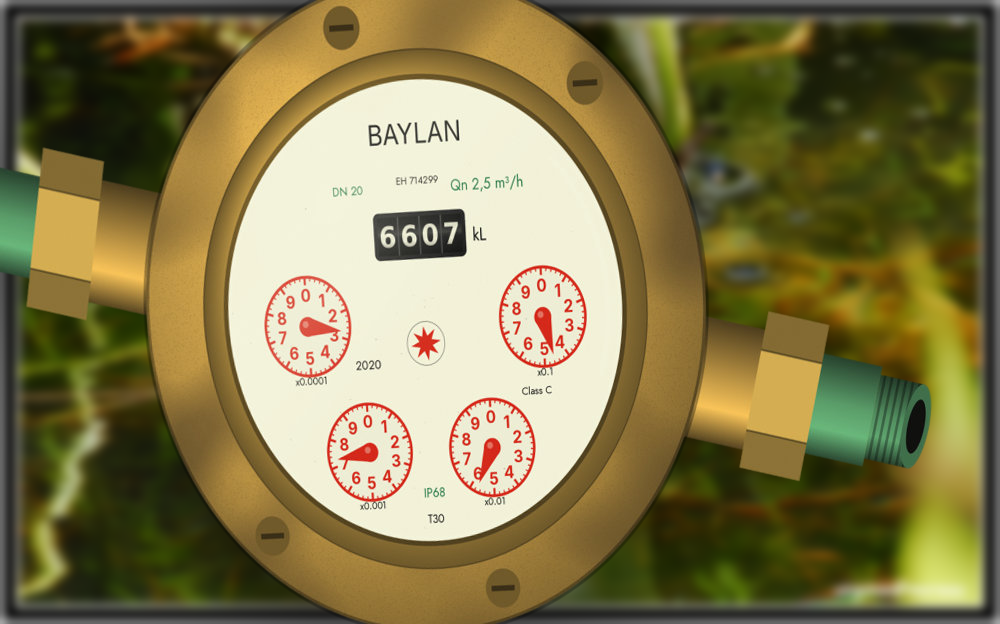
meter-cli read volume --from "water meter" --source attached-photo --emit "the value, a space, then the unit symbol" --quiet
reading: 6607.4572 kL
